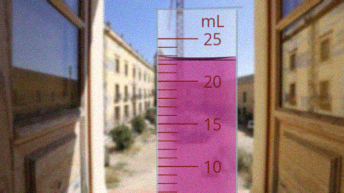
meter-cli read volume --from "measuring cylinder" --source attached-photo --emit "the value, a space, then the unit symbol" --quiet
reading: 22.5 mL
